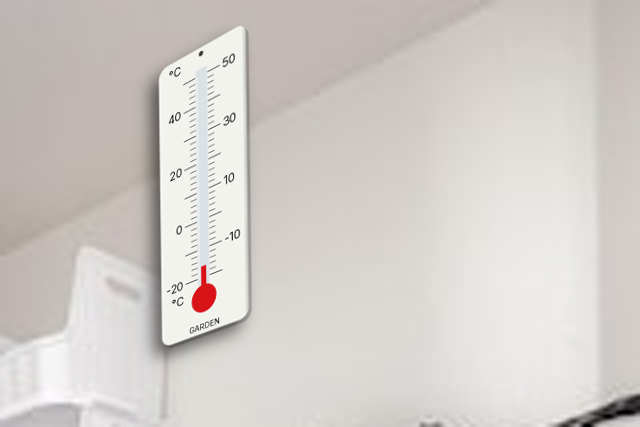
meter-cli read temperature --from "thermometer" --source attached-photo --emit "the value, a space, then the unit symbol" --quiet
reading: -16 °C
